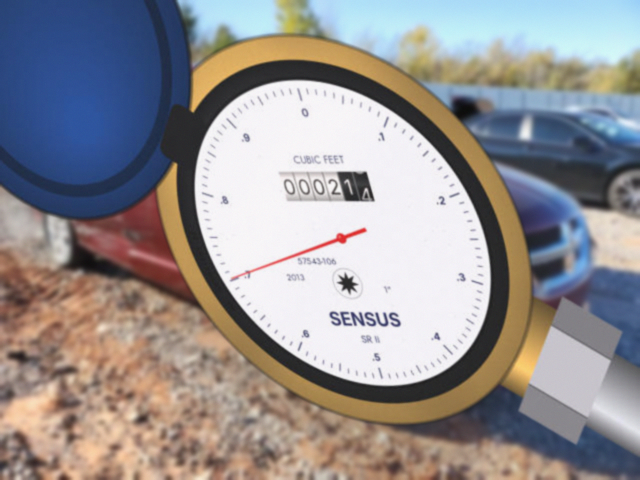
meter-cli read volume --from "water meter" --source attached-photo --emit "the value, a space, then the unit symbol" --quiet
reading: 213.70 ft³
